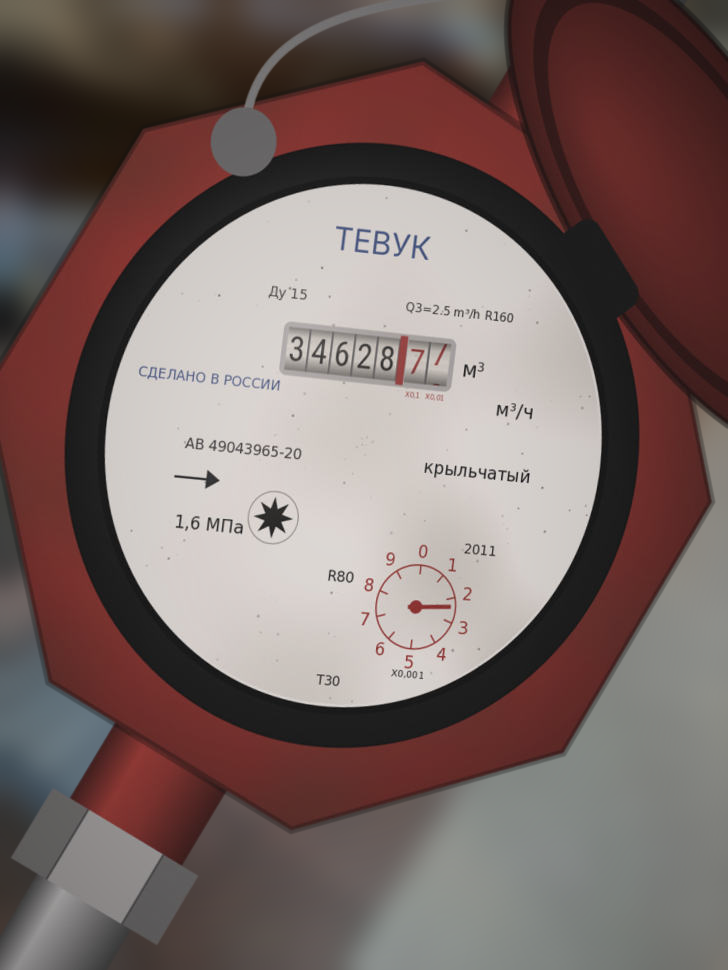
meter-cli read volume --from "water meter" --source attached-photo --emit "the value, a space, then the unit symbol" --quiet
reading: 34628.772 m³
